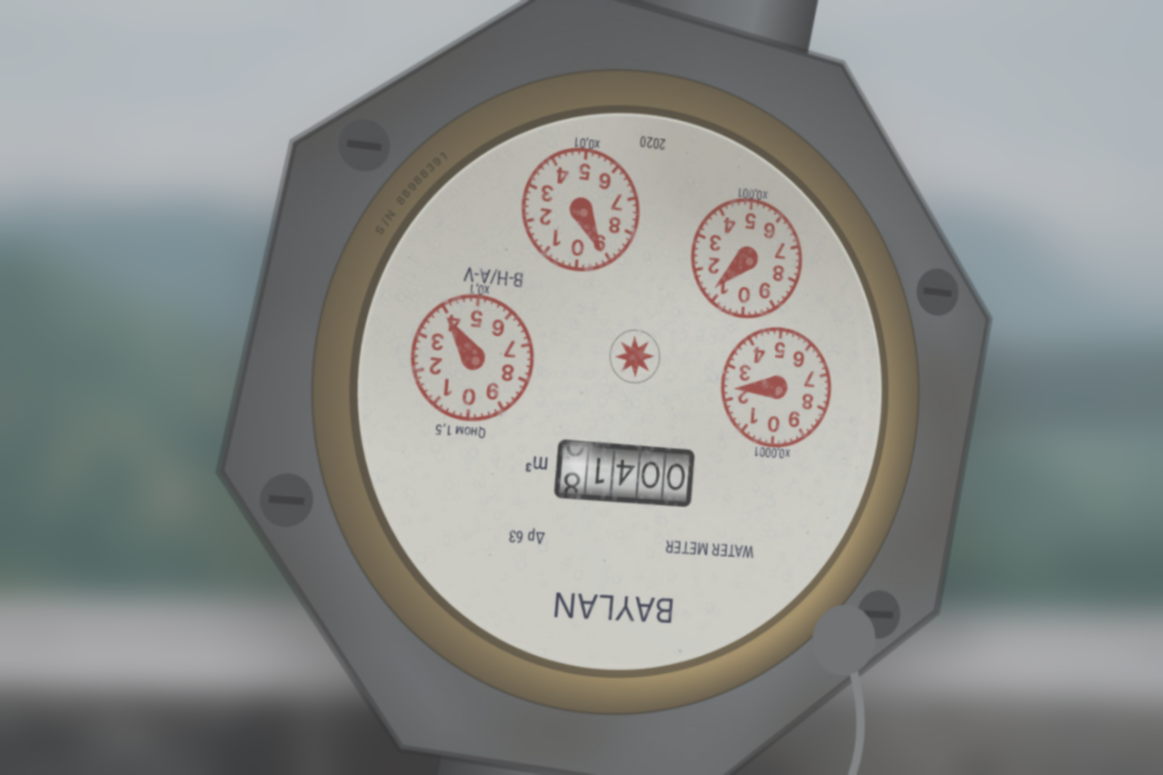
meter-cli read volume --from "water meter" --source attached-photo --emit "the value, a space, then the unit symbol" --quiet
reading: 418.3912 m³
